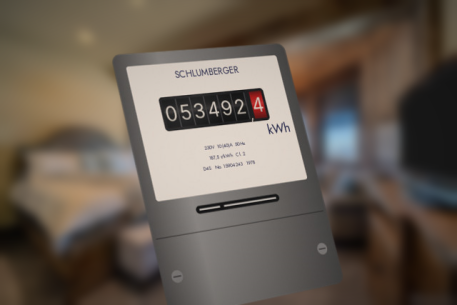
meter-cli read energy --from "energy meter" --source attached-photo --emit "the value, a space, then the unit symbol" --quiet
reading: 53492.4 kWh
